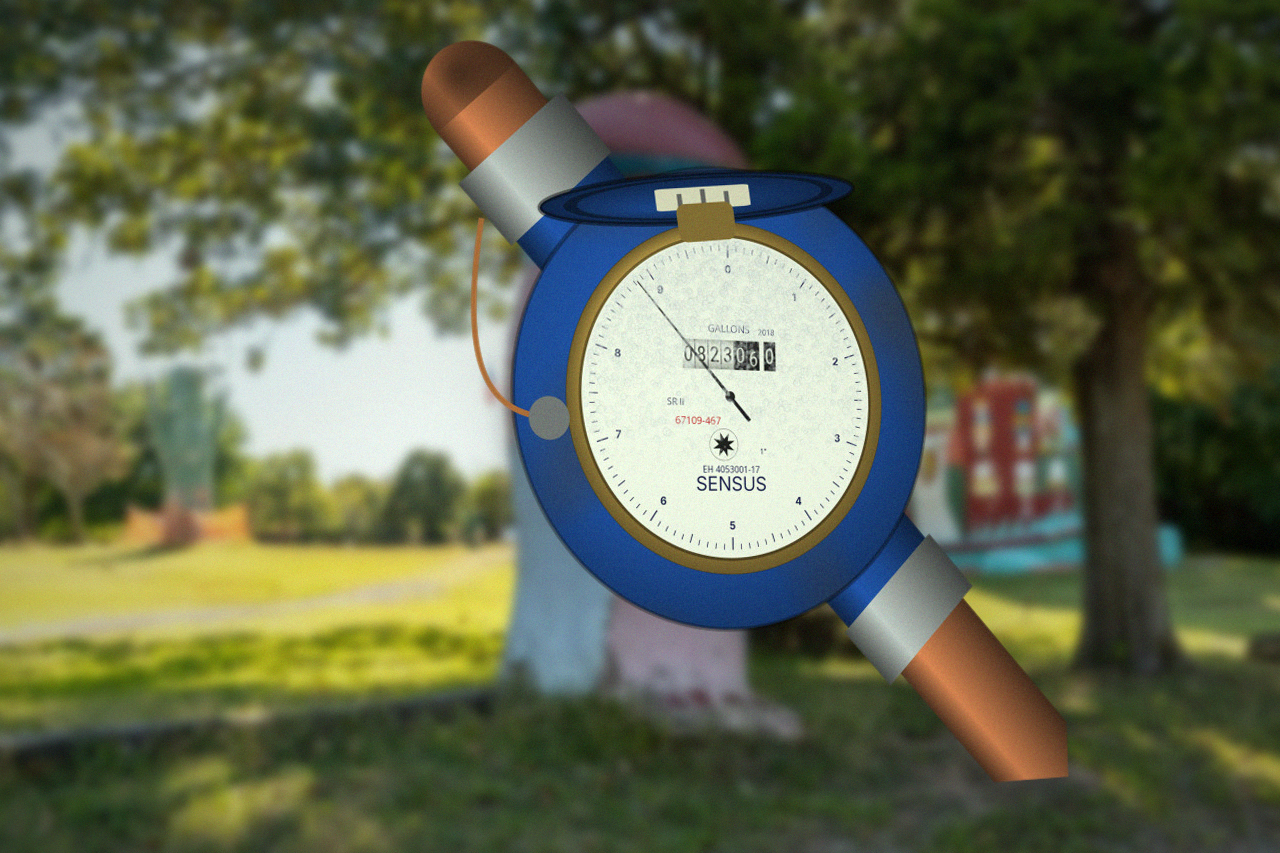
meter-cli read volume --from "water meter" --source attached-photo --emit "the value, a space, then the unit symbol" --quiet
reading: 823058.8 gal
